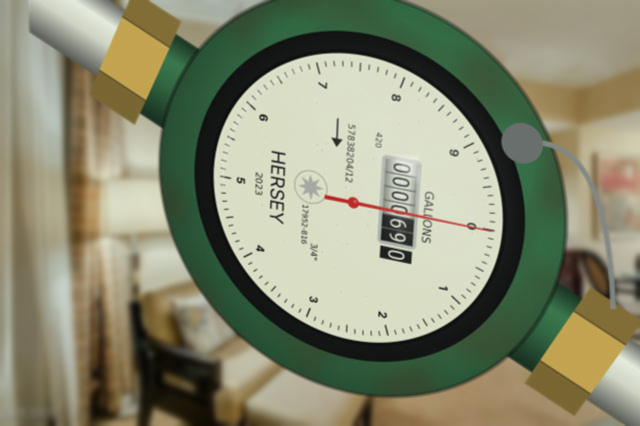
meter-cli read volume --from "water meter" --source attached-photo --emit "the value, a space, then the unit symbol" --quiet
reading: 690.0 gal
